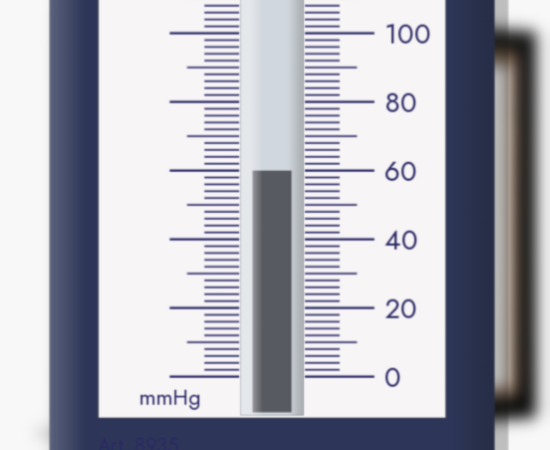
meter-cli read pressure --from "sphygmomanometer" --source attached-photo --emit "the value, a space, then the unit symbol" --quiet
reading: 60 mmHg
